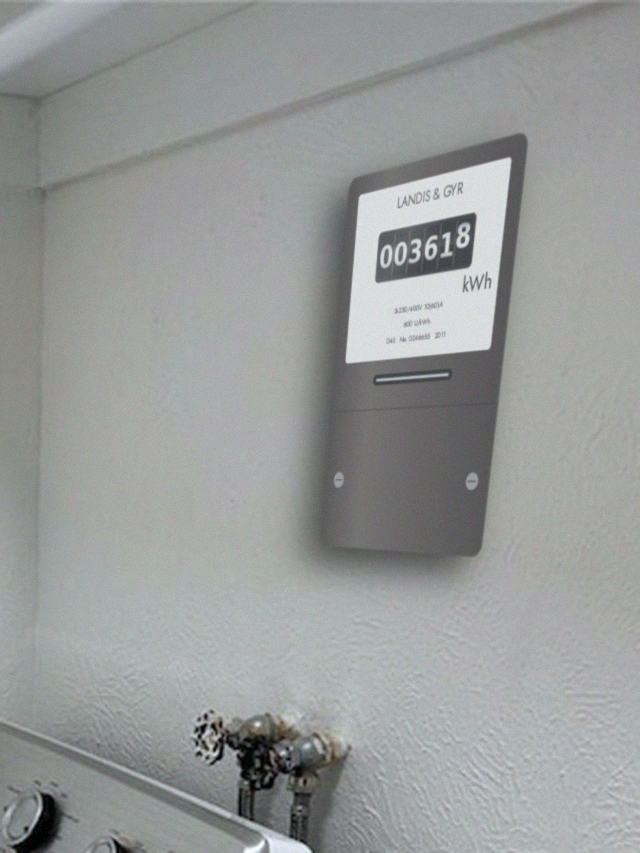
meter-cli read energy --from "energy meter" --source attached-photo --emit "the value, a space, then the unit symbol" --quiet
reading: 3618 kWh
